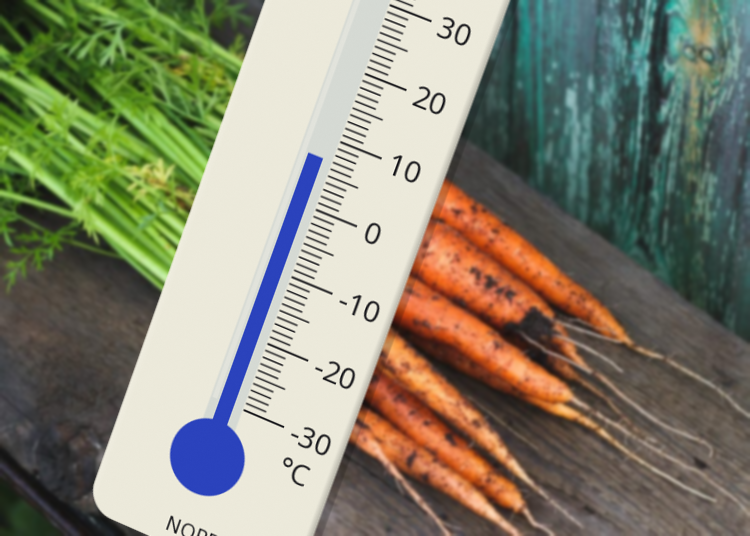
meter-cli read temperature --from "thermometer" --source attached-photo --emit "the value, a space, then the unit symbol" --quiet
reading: 7 °C
